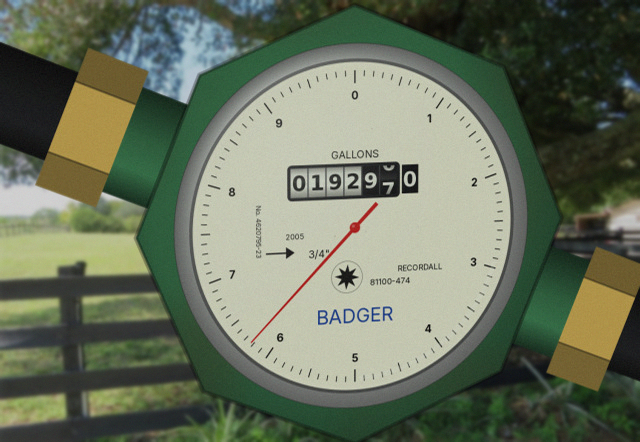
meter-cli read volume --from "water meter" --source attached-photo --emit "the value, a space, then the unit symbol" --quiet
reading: 192966.2 gal
